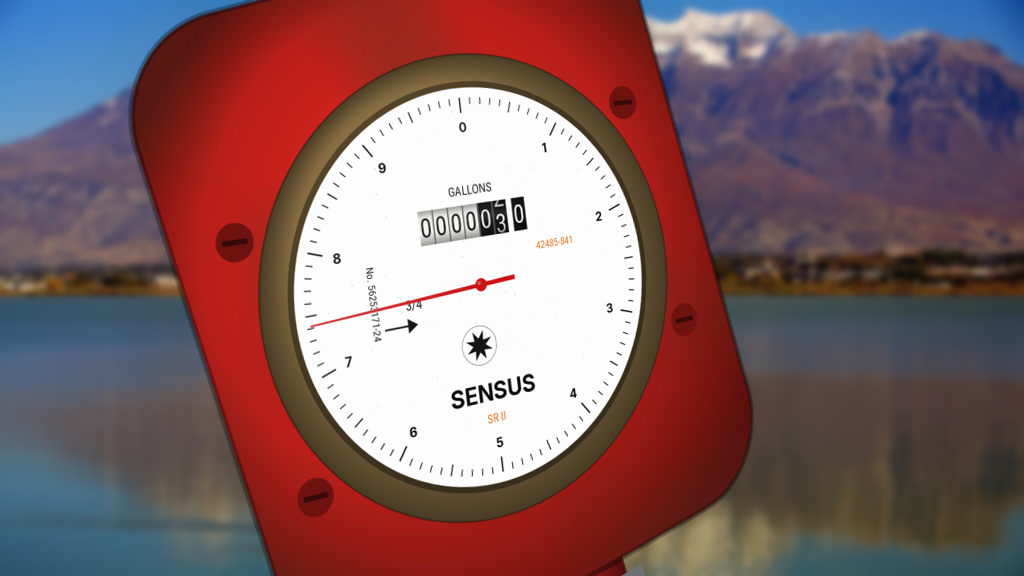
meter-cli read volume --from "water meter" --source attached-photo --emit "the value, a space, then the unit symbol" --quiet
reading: 27.4 gal
